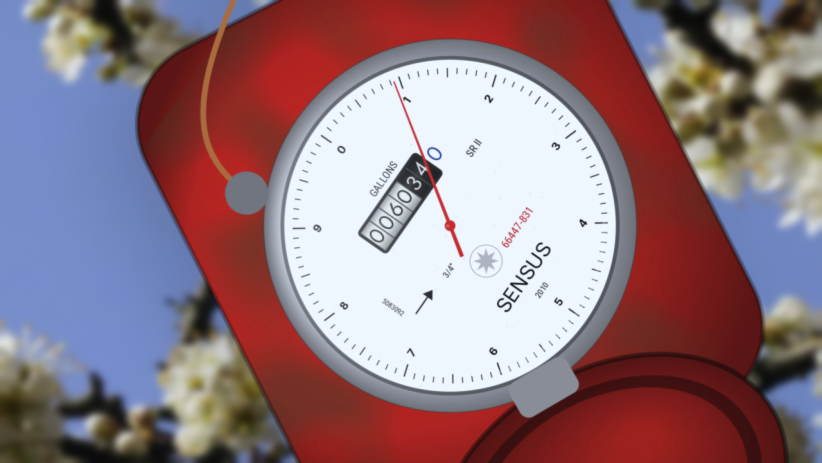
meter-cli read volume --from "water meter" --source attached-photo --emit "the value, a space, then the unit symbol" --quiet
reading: 60340.9 gal
